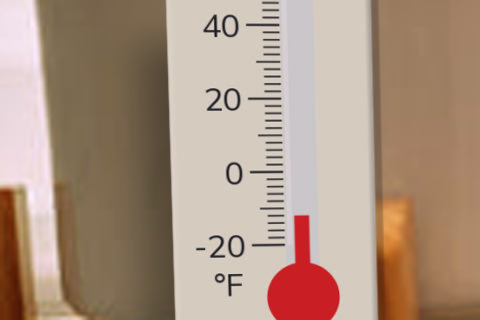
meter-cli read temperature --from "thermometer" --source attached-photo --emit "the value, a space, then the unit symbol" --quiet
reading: -12 °F
